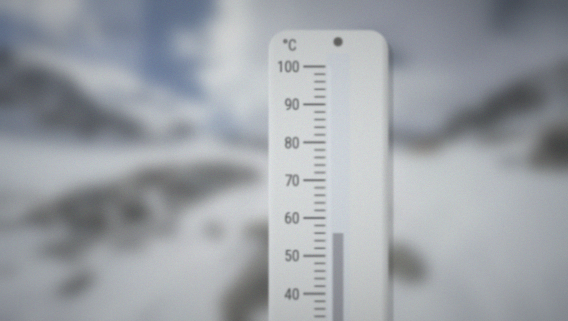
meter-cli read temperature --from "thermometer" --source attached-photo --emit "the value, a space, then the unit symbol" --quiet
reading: 56 °C
